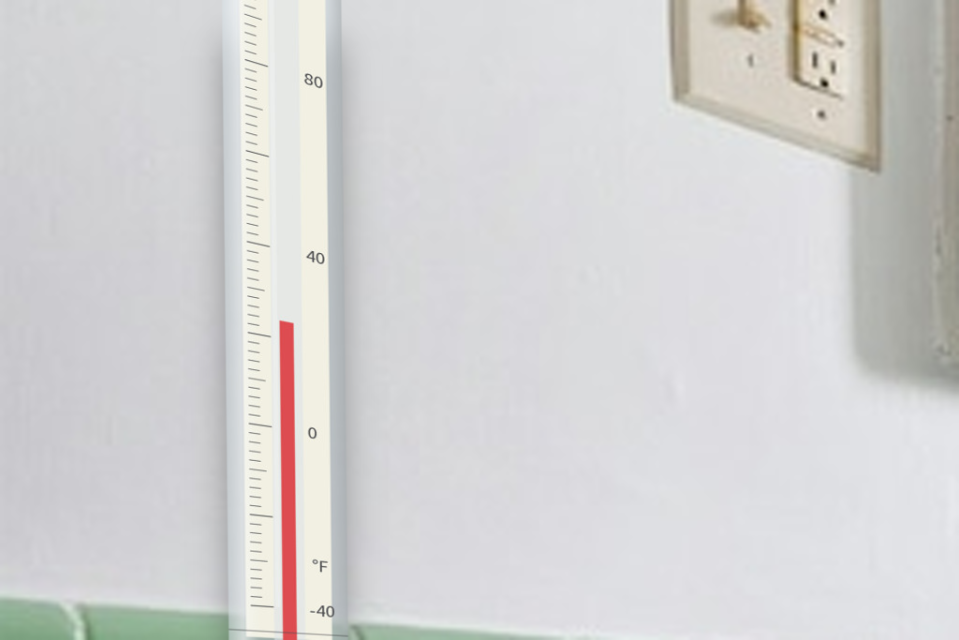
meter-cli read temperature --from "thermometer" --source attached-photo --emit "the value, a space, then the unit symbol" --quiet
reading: 24 °F
